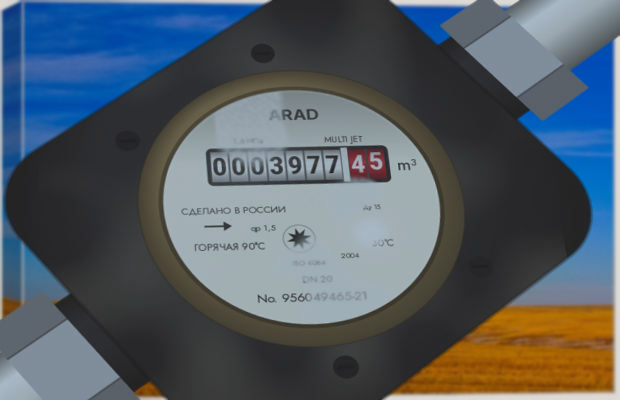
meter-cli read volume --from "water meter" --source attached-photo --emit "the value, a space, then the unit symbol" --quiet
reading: 3977.45 m³
